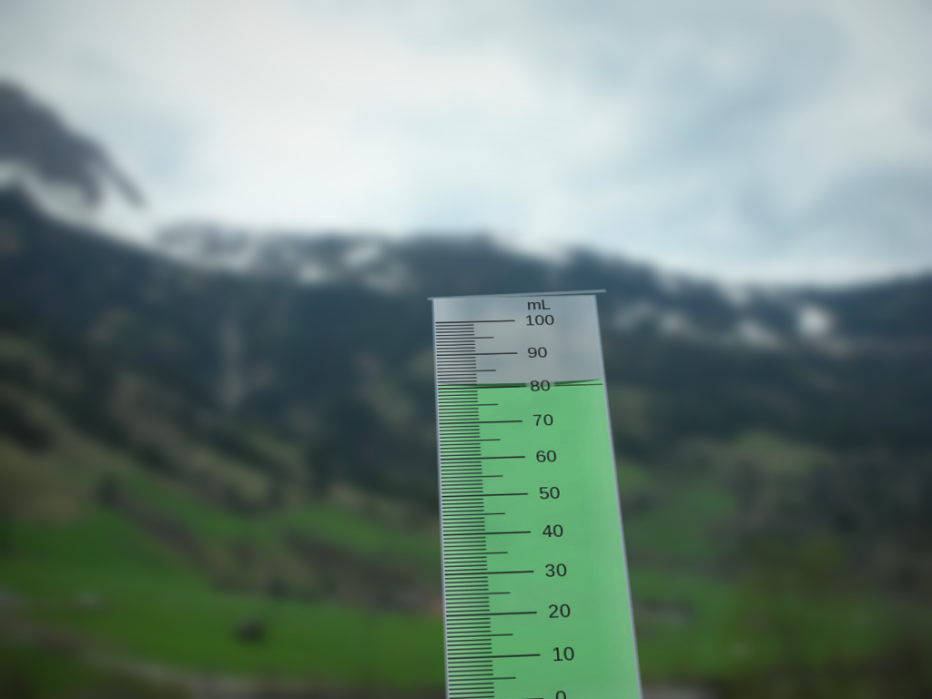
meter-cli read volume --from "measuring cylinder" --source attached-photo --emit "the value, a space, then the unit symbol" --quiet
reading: 80 mL
